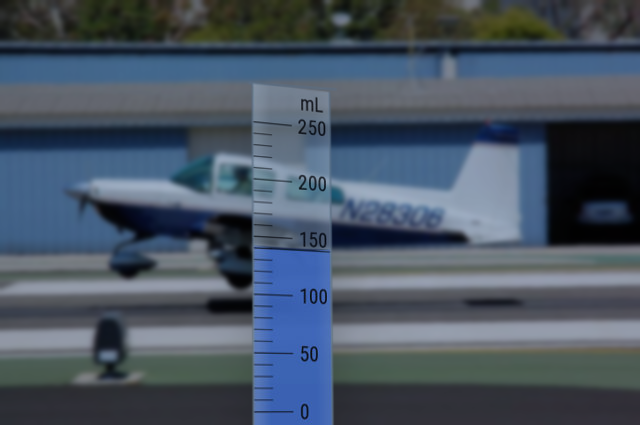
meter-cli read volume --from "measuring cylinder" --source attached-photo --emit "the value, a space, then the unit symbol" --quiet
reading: 140 mL
